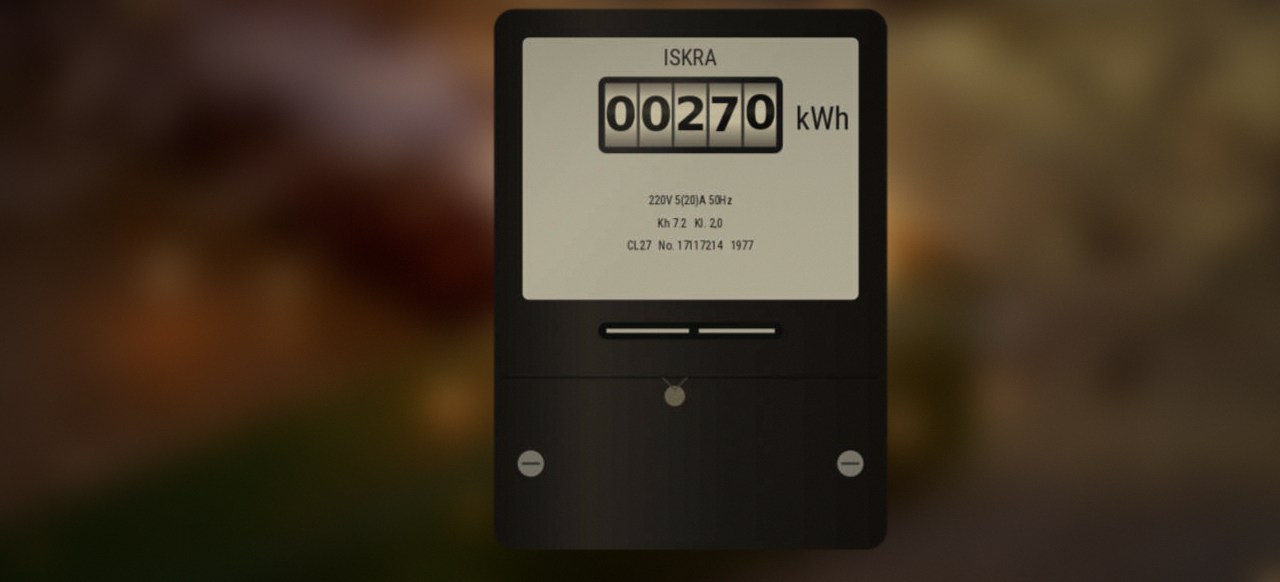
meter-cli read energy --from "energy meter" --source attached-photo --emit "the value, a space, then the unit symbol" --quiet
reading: 270 kWh
